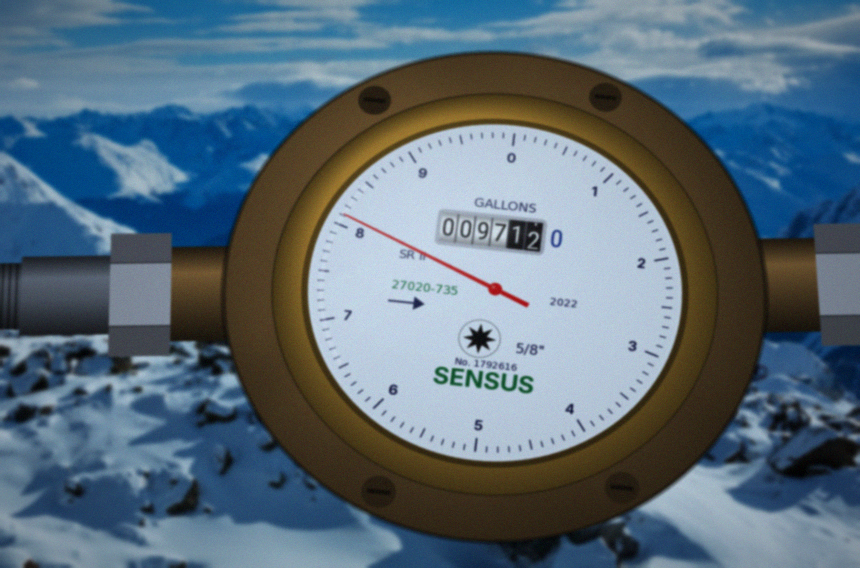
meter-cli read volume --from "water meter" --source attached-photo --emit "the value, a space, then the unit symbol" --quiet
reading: 97118.1 gal
